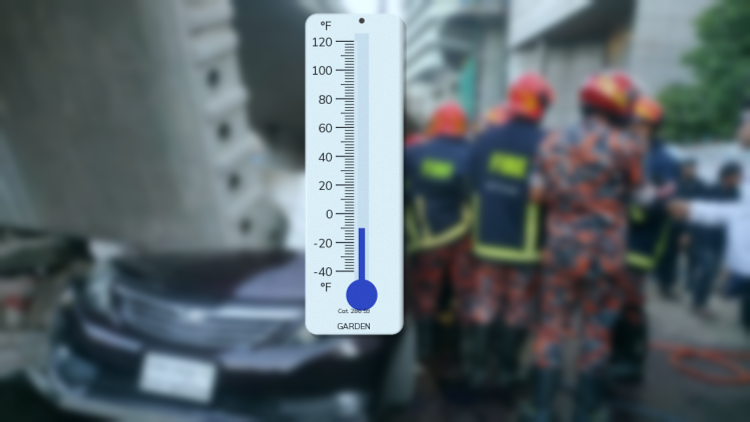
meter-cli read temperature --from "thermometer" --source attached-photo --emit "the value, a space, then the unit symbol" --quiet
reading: -10 °F
